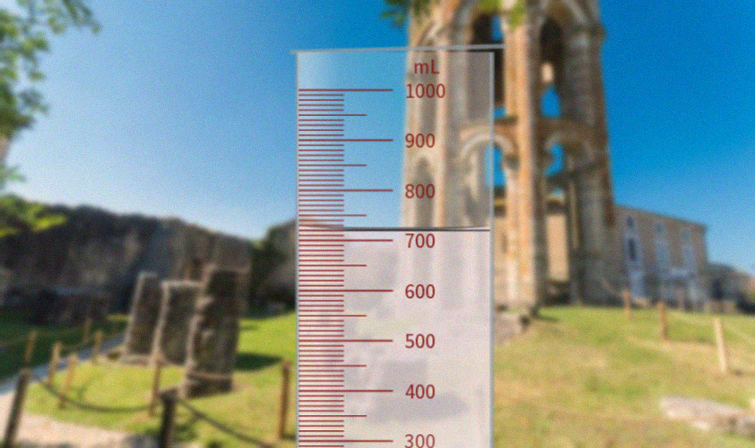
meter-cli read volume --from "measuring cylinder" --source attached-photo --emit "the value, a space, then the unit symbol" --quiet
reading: 720 mL
